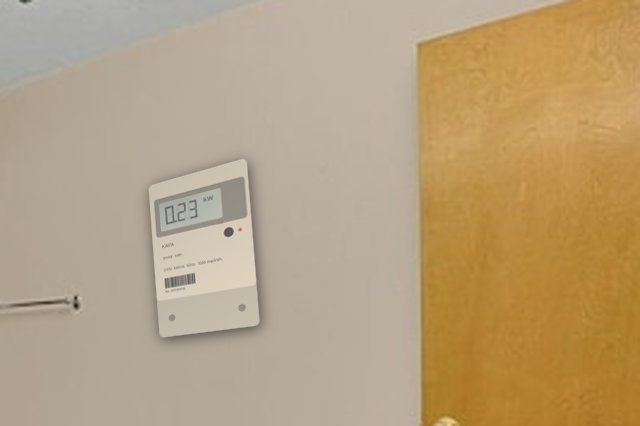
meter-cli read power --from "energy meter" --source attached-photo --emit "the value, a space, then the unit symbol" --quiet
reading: 0.23 kW
